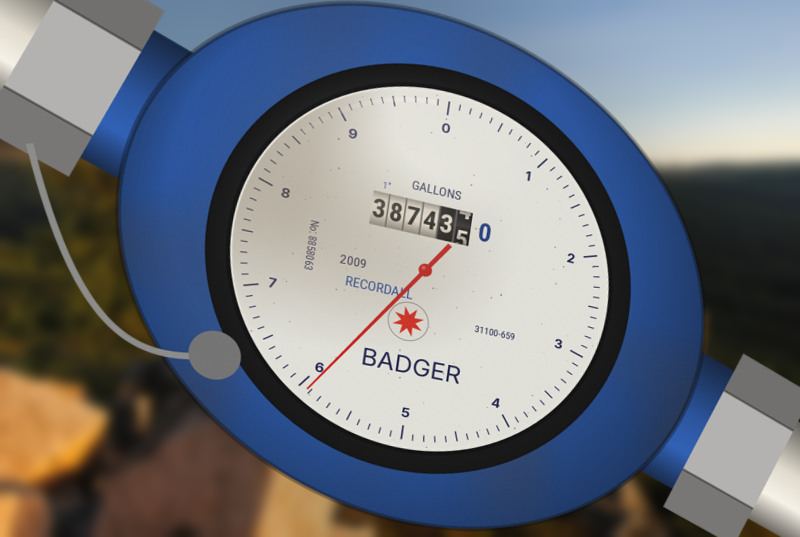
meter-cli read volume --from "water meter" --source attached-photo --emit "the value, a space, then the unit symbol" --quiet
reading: 3874345.9 gal
